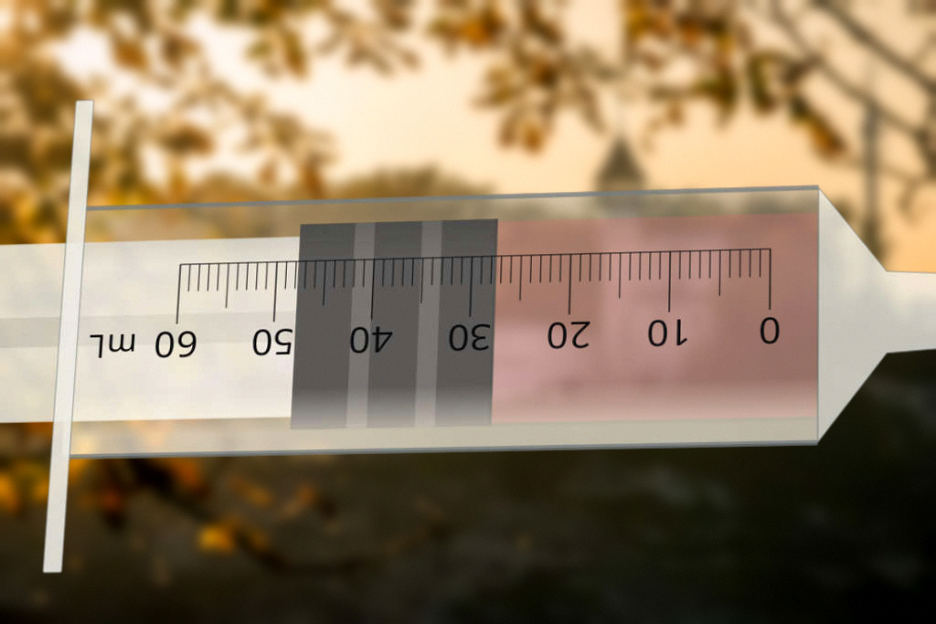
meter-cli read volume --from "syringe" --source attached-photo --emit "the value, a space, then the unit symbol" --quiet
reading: 27.5 mL
